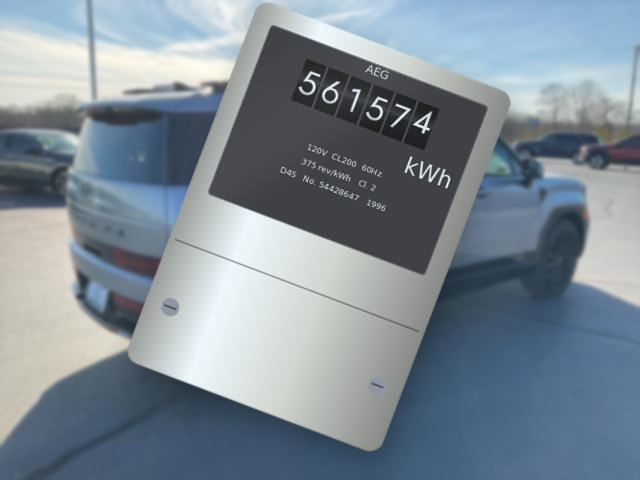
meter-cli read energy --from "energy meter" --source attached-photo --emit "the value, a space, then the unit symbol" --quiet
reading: 561574 kWh
